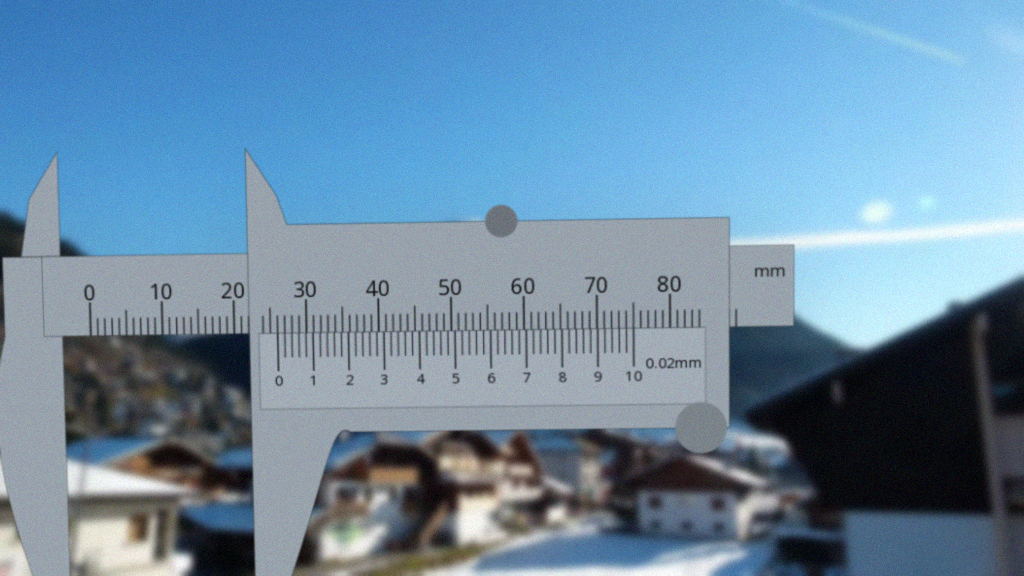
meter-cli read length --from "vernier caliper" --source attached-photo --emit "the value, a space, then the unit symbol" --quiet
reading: 26.0 mm
